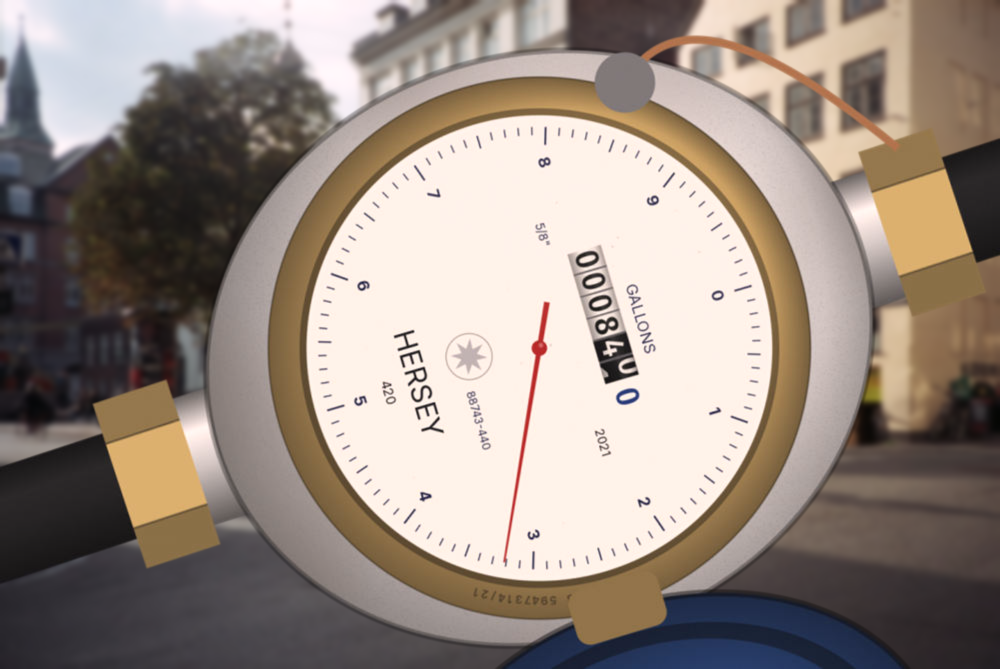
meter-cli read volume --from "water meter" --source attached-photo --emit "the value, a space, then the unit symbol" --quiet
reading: 8403.2 gal
